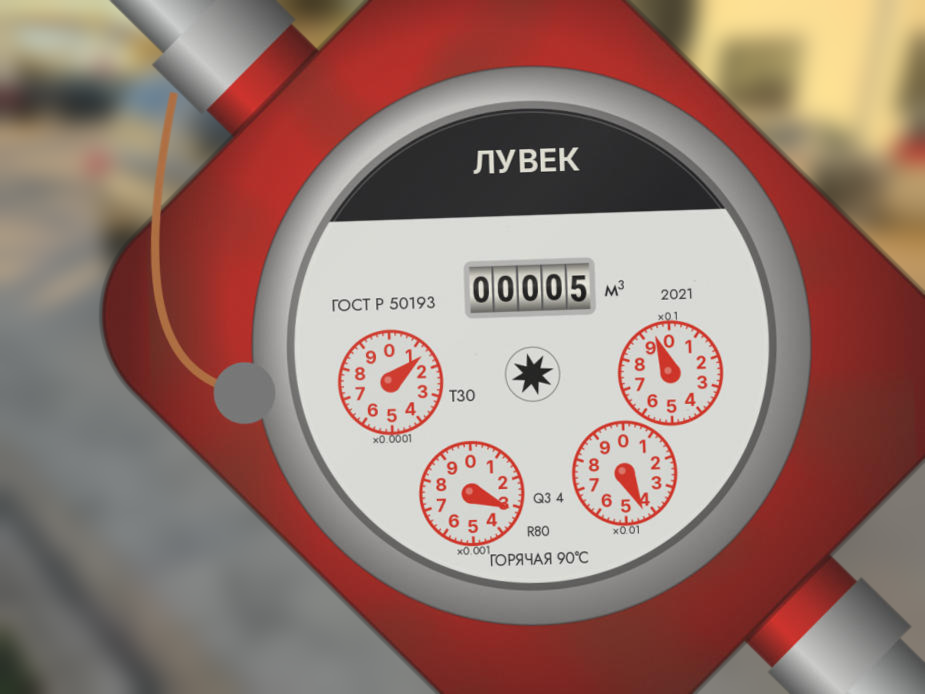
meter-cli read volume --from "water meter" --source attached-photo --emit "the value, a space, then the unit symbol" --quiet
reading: 4.9431 m³
